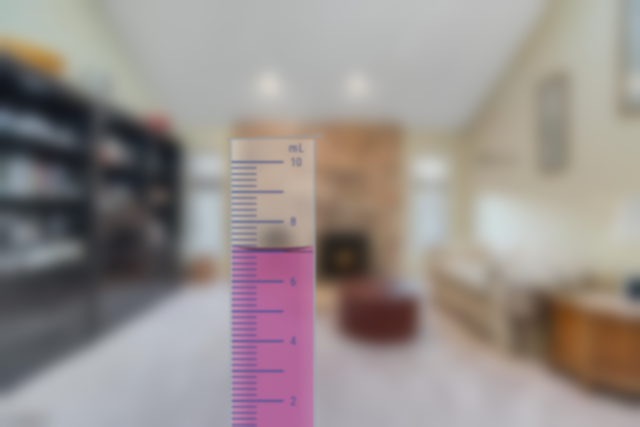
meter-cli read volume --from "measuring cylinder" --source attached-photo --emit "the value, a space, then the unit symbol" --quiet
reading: 7 mL
